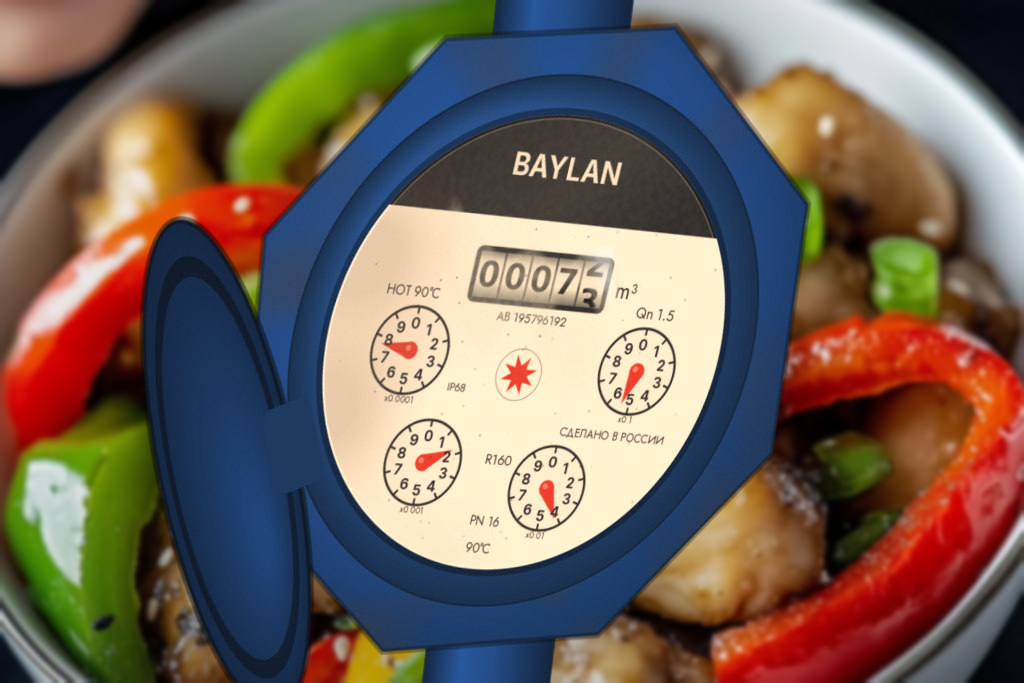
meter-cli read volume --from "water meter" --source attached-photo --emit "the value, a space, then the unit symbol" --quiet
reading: 72.5417 m³
